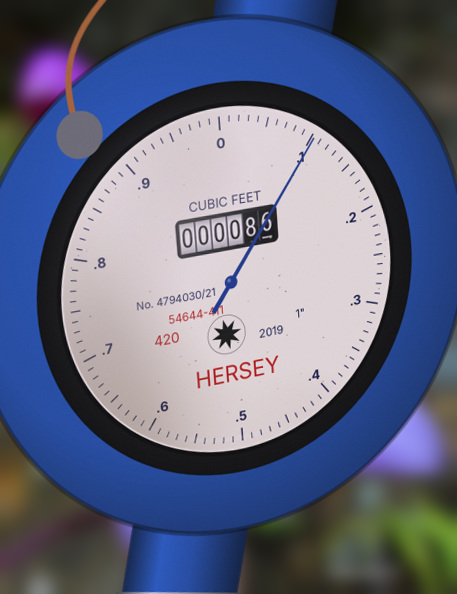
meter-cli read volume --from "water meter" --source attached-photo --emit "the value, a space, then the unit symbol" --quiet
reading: 86.10 ft³
